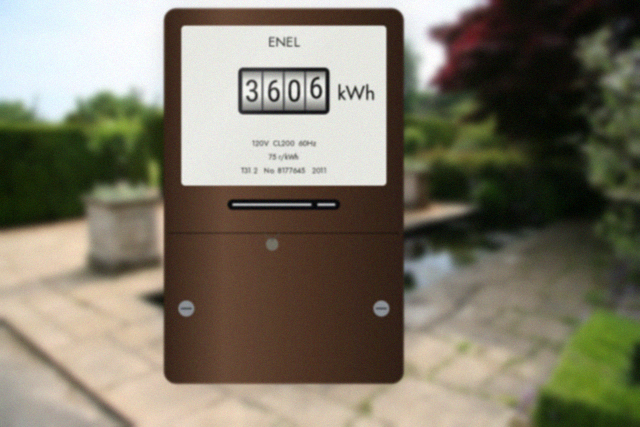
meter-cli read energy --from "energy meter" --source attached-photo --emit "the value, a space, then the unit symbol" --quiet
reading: 3606 kWh
